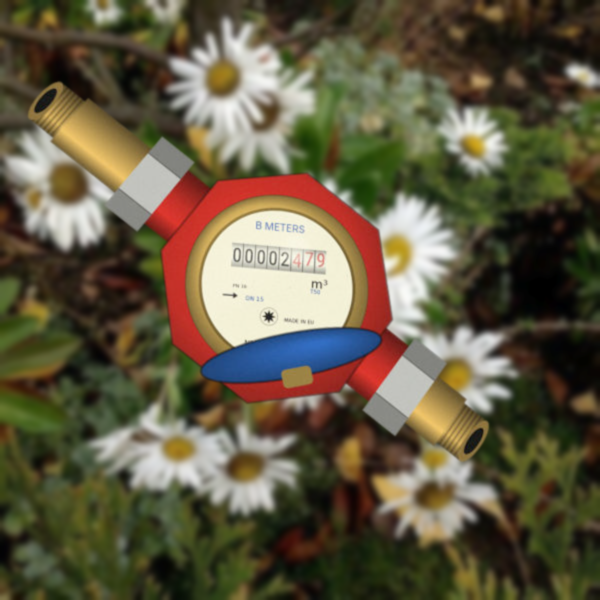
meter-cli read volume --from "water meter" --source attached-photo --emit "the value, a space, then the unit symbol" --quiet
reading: 2.479 m³
